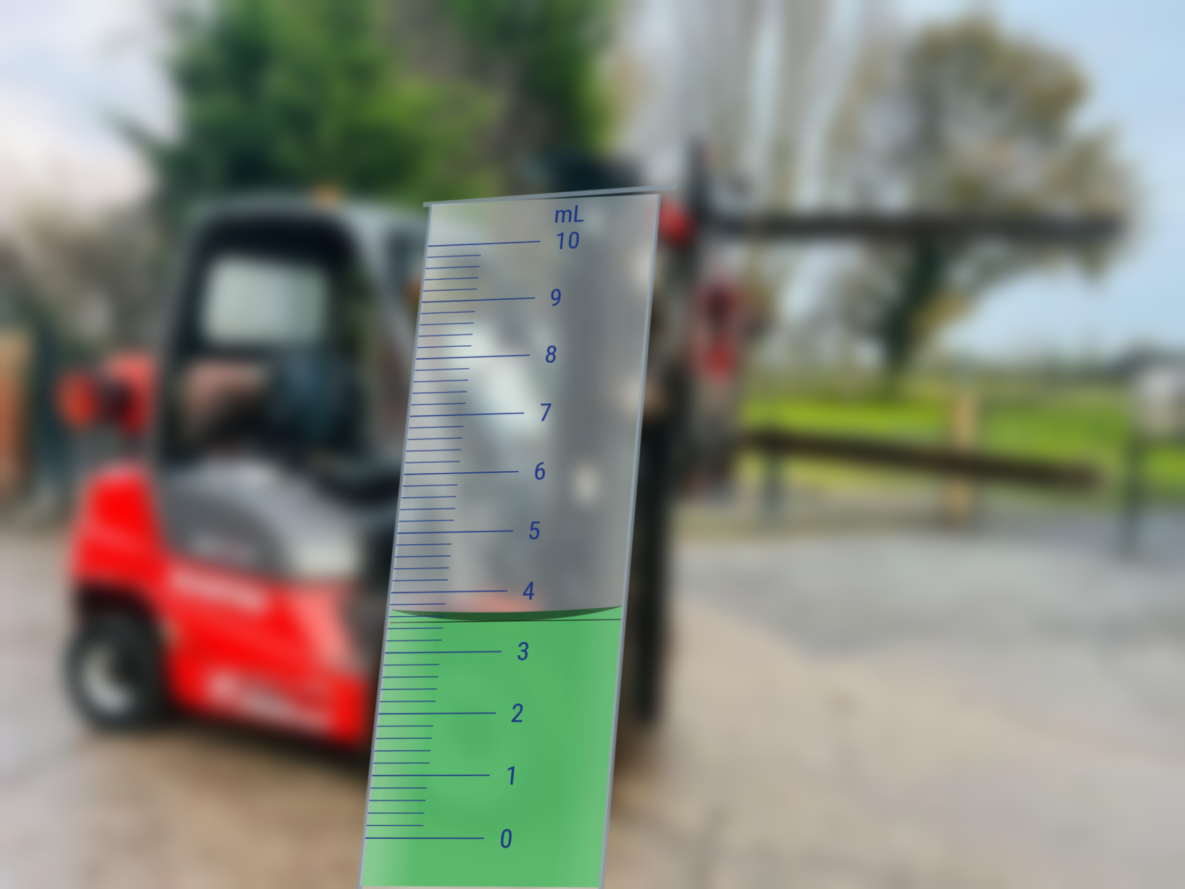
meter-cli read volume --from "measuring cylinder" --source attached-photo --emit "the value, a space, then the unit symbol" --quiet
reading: 3.5 mL
